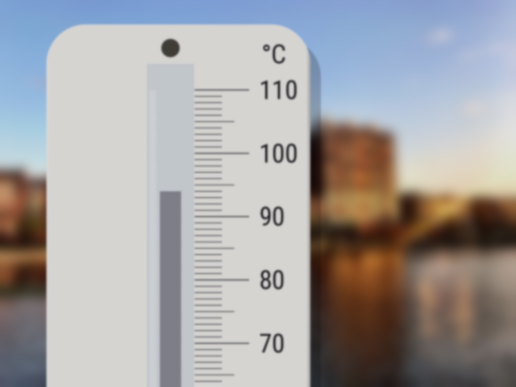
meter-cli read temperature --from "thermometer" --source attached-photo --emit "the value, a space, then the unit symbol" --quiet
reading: 94 °C
